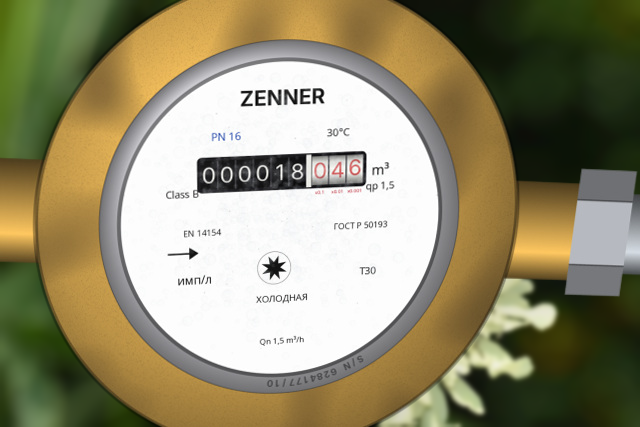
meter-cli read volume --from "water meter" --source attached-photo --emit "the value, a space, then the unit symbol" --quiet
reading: 18.046 m³
